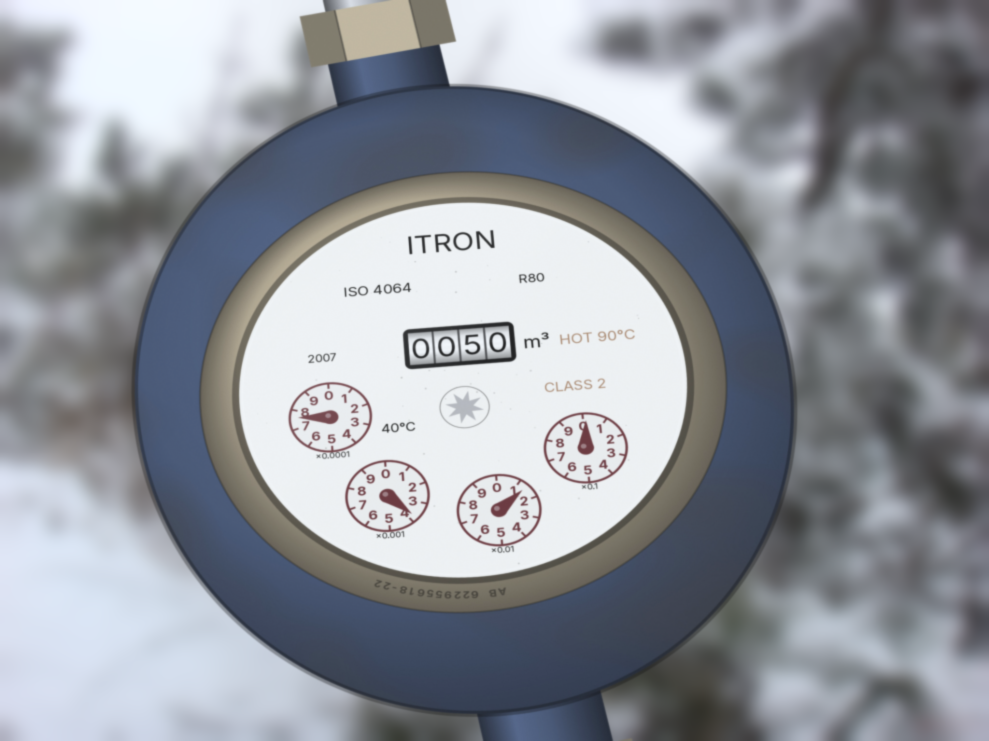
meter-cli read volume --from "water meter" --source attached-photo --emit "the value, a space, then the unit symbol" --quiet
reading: 50.0137 m³
